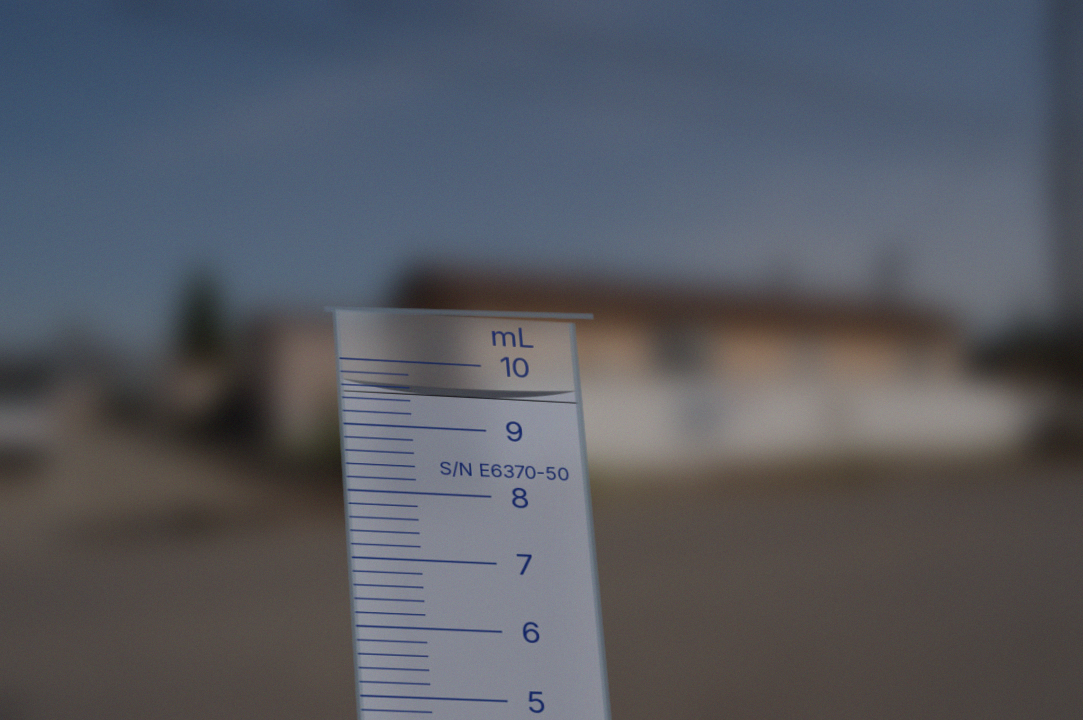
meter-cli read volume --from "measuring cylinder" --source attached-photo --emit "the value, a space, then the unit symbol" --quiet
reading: 9.5 mL
